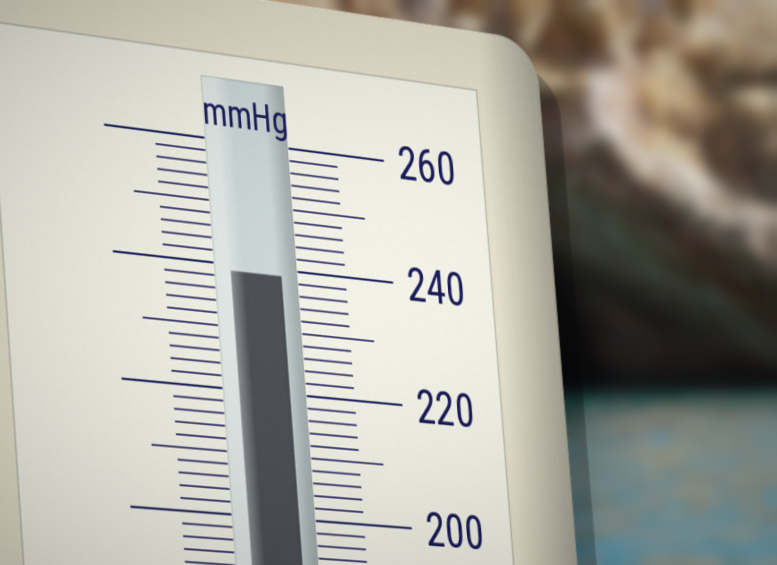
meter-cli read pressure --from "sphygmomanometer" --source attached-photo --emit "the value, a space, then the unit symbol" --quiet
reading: 239 mmHg
